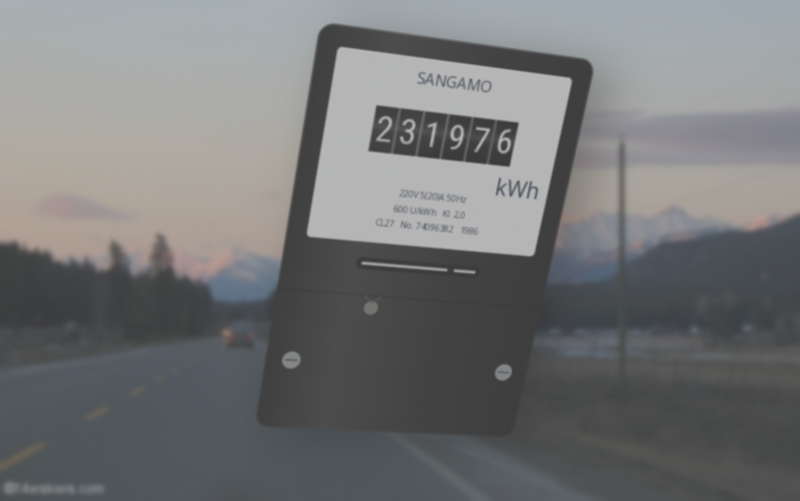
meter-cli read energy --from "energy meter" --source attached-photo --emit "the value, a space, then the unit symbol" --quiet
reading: 231976 kWh
